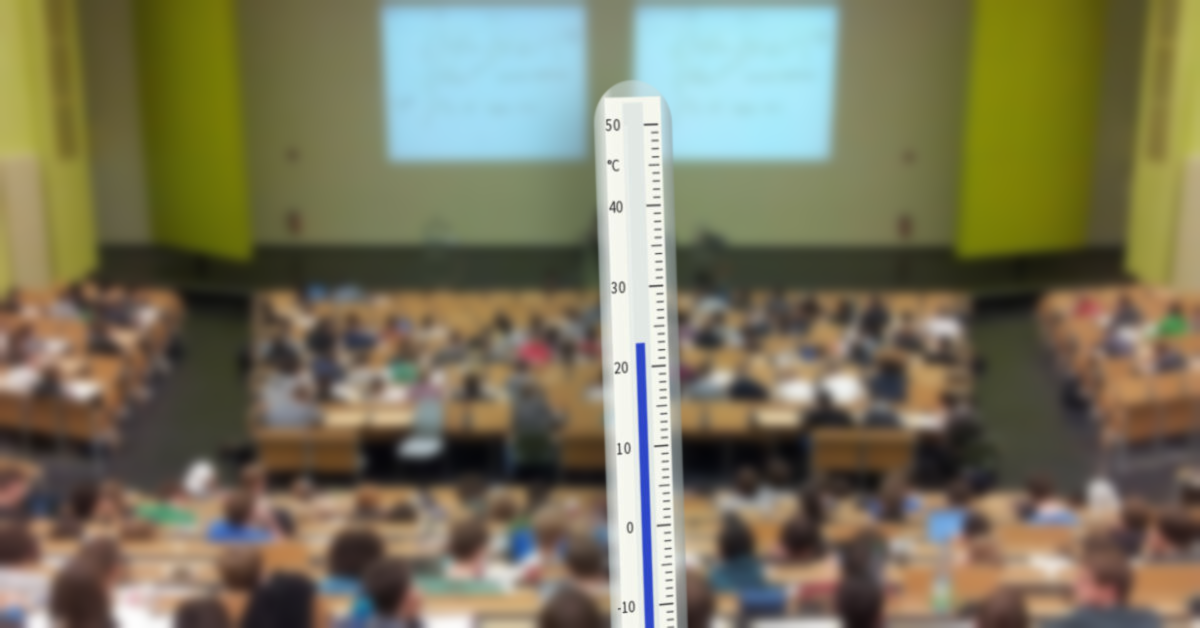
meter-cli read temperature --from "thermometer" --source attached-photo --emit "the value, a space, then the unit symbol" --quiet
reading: 23 °C
